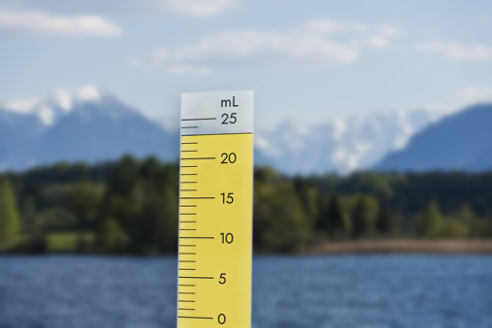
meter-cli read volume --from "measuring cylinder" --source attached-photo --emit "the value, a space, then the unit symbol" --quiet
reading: 23 mL
